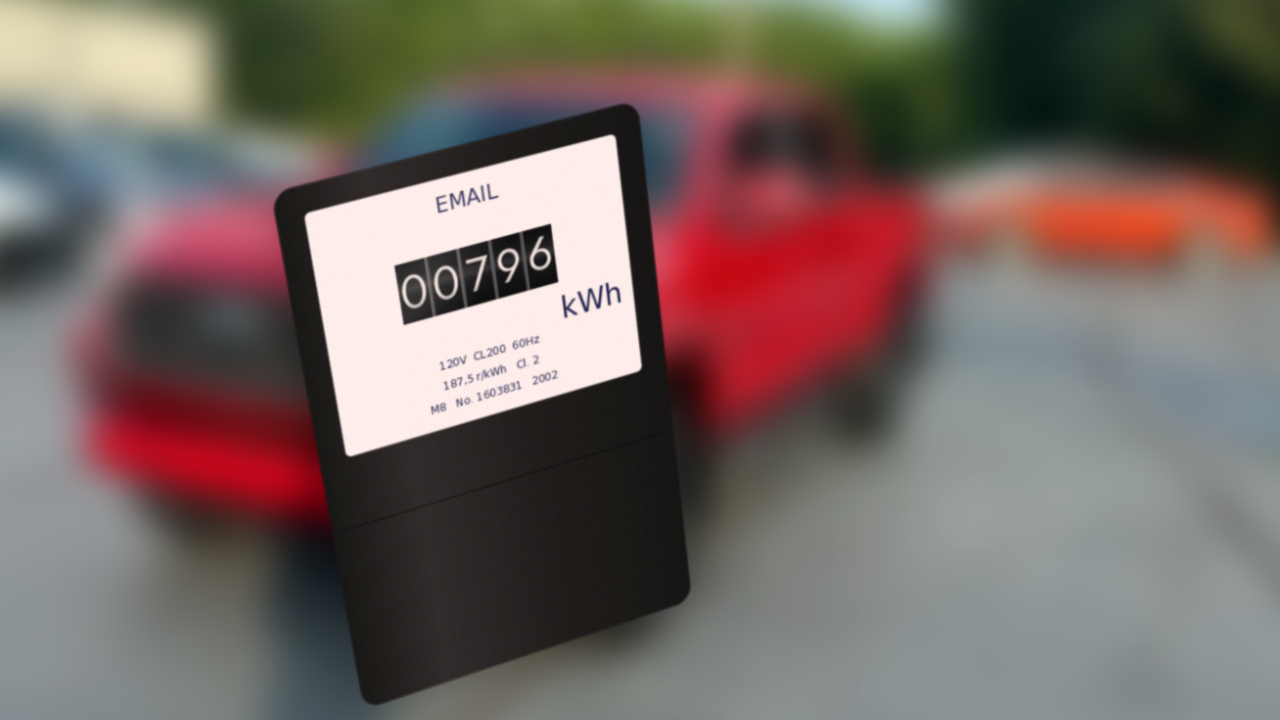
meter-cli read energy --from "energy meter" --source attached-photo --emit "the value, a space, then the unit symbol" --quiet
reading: 796 kWh
